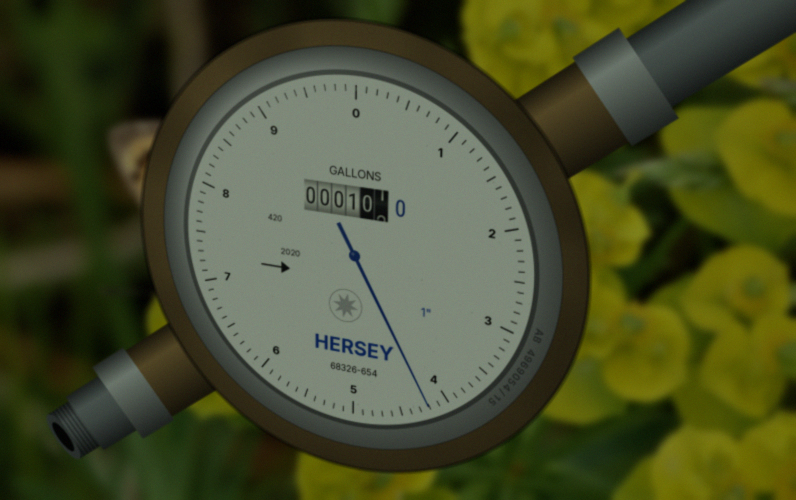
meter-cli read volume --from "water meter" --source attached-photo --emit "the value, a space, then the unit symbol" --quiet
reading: 1014.2 gal
